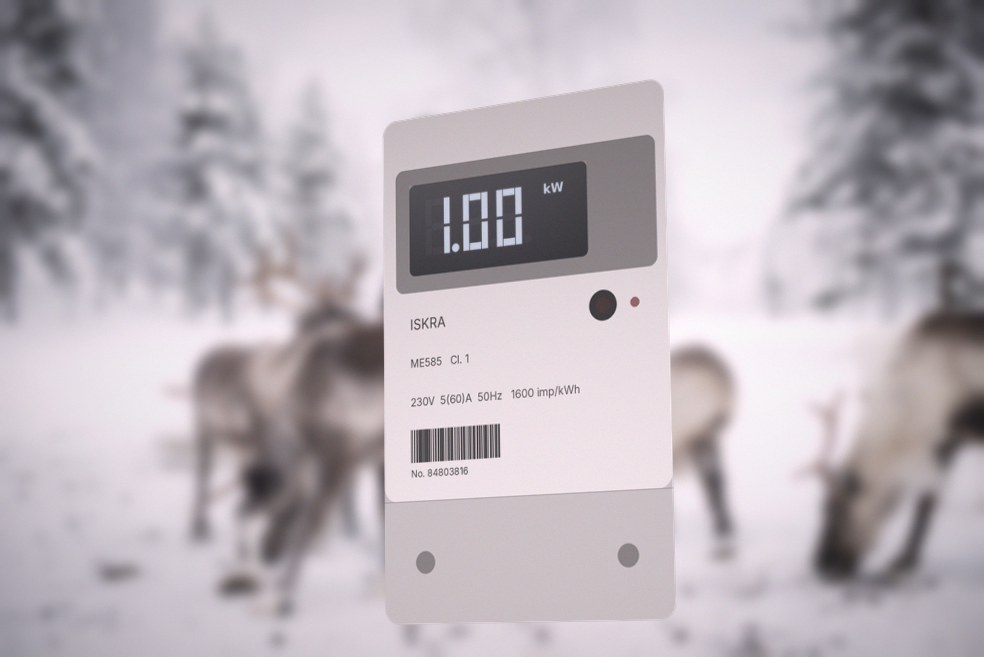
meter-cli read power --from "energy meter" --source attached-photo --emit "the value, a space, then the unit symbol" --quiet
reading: 1.00 kW
